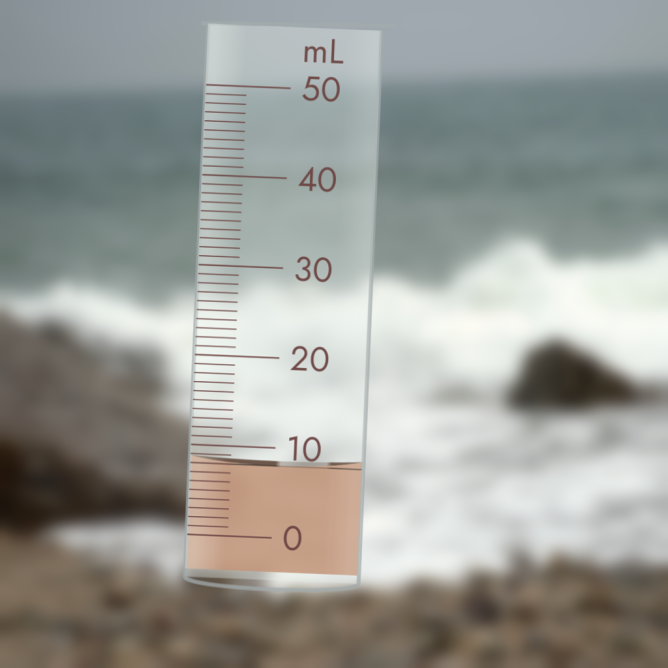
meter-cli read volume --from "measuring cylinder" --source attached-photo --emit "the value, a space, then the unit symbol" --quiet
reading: 8 mL
